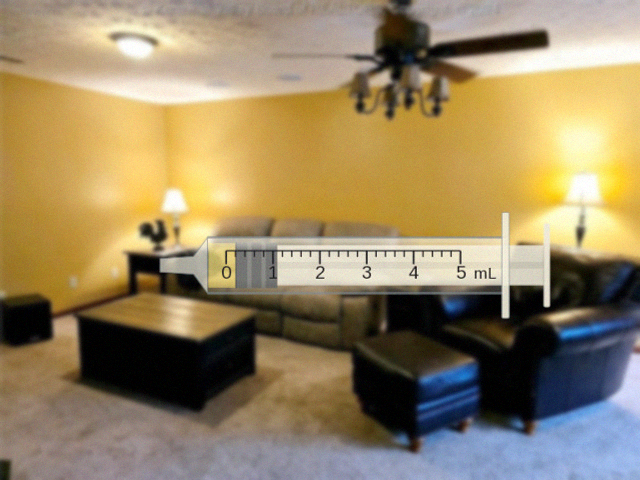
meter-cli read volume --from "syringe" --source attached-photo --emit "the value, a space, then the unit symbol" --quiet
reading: 0.2 mL
